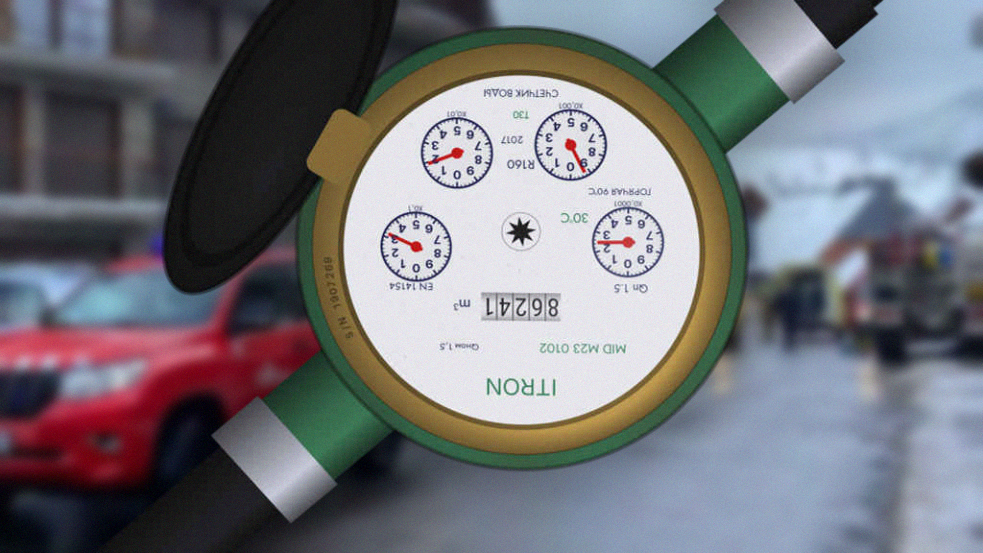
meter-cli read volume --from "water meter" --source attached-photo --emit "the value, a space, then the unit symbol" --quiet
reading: 86241.3192 m³
